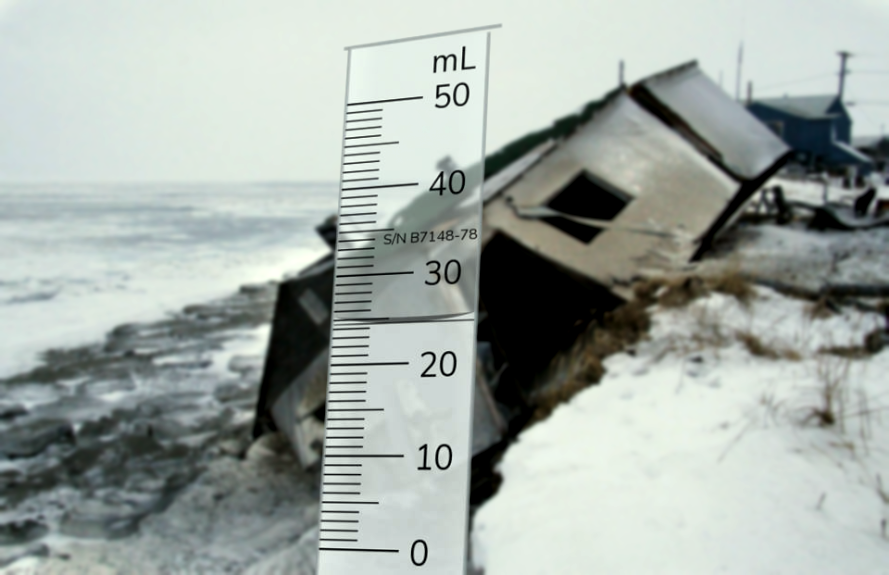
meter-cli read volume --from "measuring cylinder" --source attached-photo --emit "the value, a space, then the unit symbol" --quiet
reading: 24.5 mL
